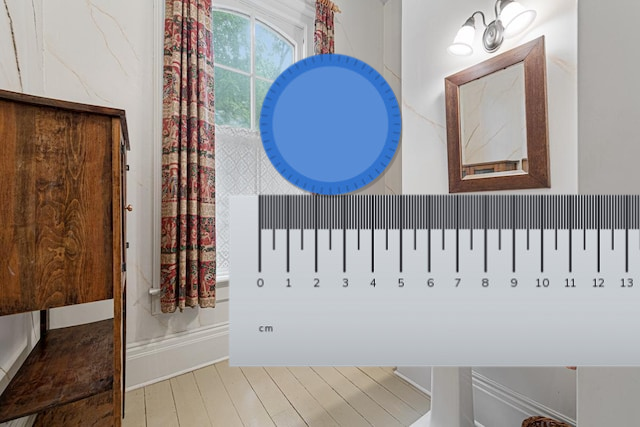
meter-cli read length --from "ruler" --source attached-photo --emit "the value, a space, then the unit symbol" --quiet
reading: 5 cm
